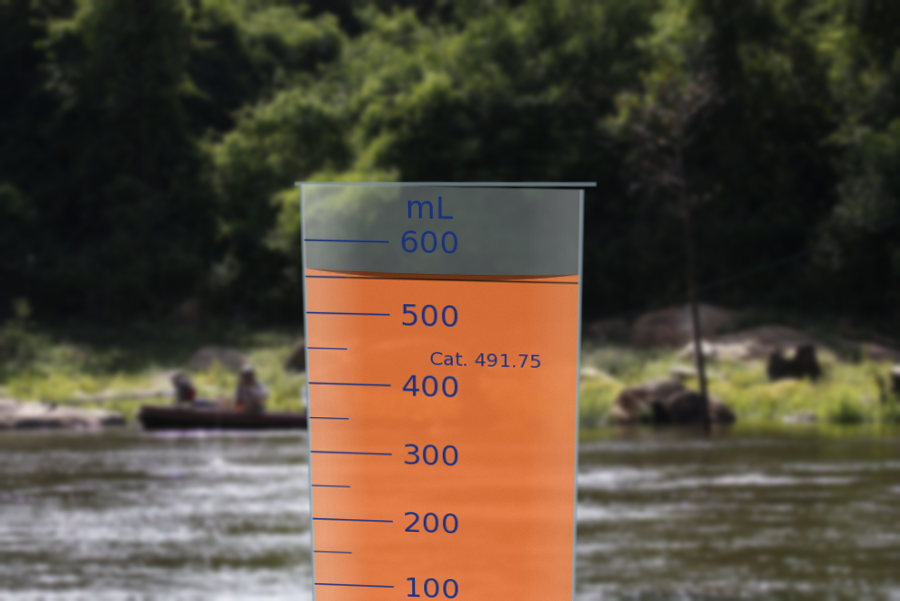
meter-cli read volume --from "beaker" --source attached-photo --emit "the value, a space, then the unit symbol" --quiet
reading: 550 mL
